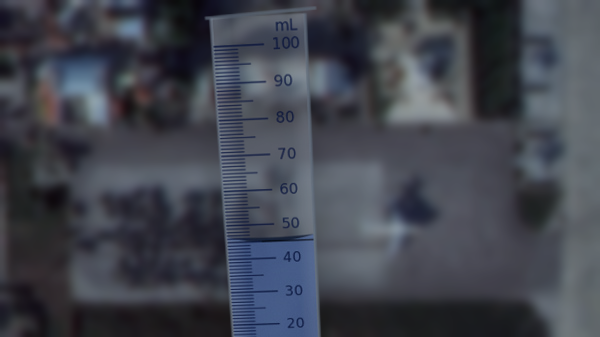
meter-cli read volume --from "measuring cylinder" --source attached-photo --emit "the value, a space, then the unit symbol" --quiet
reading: 45 mL
